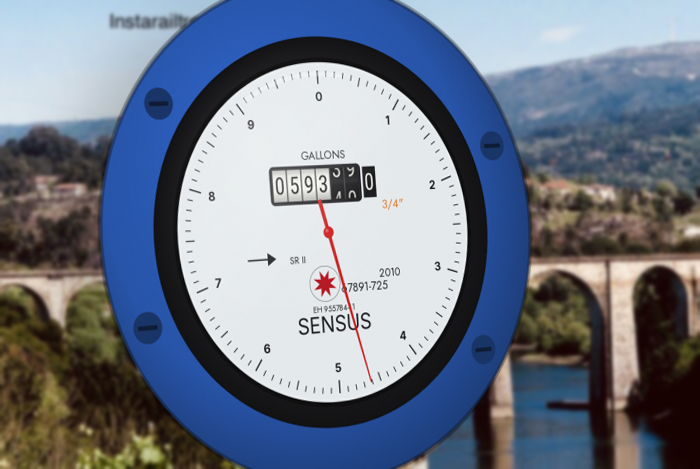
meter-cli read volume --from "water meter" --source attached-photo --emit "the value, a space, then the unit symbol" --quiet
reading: 593394.6 gal
